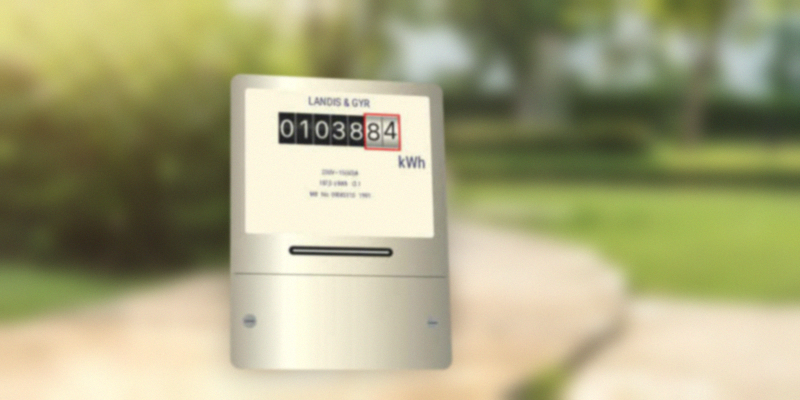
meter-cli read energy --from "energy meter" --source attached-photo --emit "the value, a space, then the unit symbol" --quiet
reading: 1038.84 kWh
